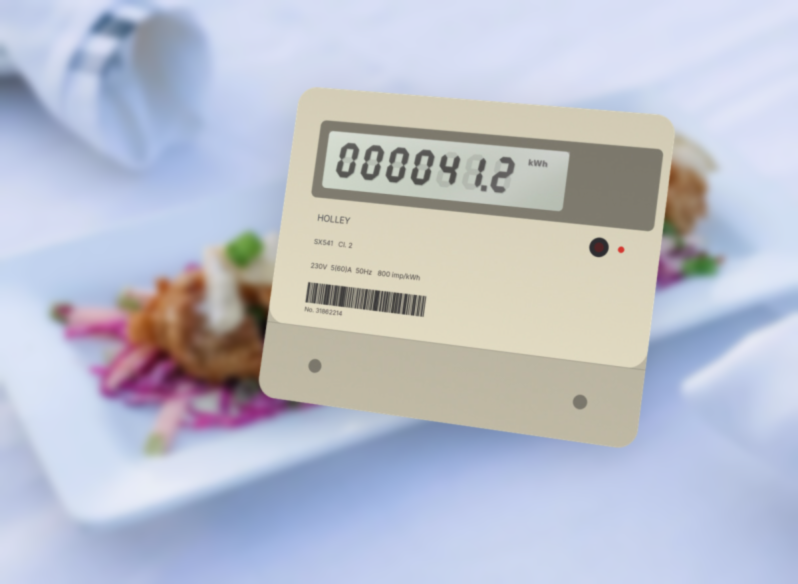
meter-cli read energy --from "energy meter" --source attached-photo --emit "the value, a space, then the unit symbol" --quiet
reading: 41.2 kWh
